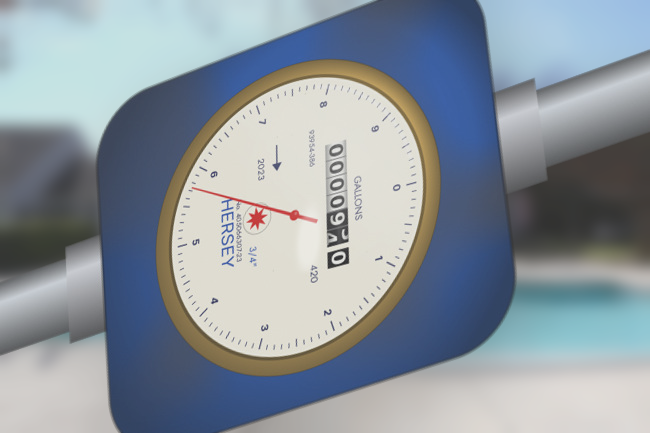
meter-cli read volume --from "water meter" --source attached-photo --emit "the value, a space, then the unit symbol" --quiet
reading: 935.7 gal
